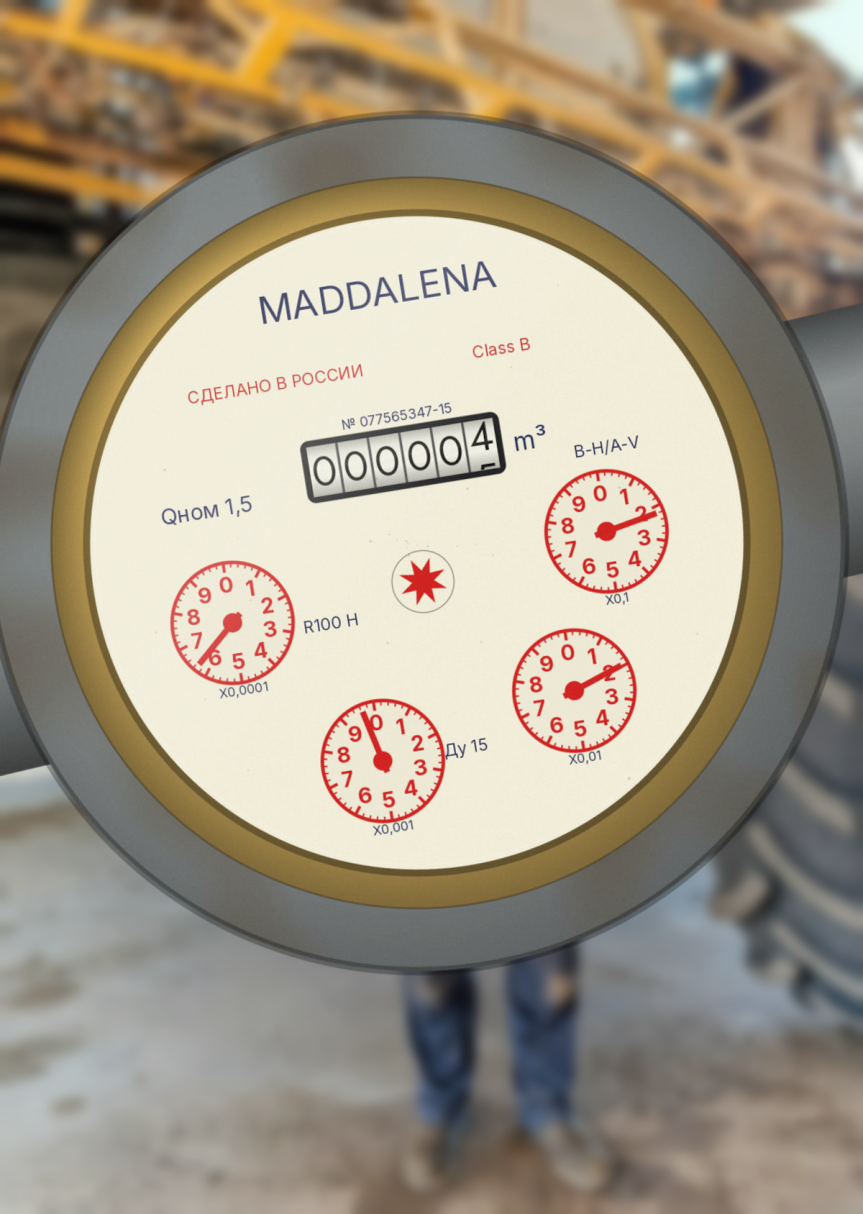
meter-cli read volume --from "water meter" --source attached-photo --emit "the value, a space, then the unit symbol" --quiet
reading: 4.2196 m³
